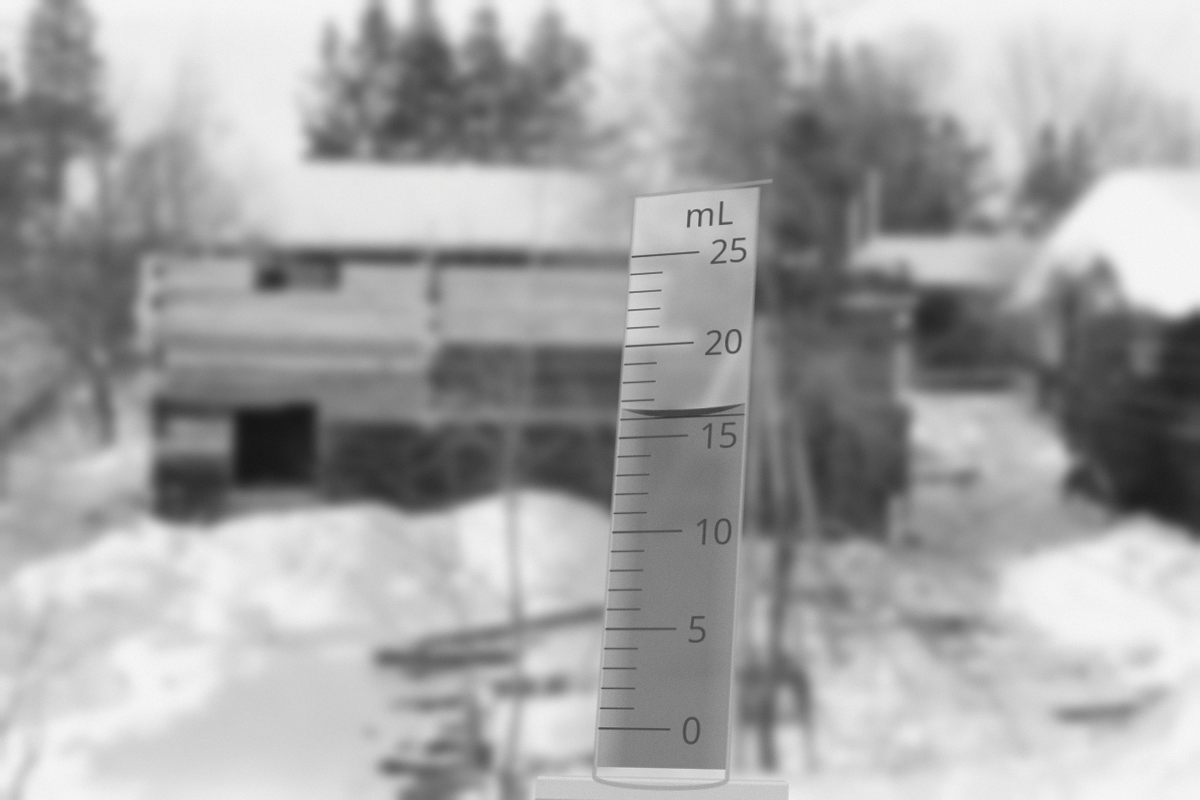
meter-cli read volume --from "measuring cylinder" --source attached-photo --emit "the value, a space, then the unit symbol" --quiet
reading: 16 mL
